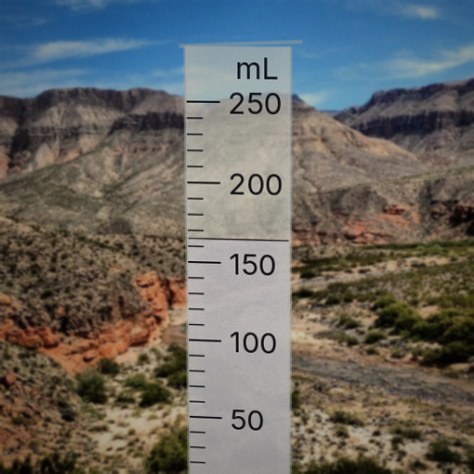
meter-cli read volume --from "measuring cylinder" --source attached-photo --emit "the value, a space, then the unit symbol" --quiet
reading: 165 mL
